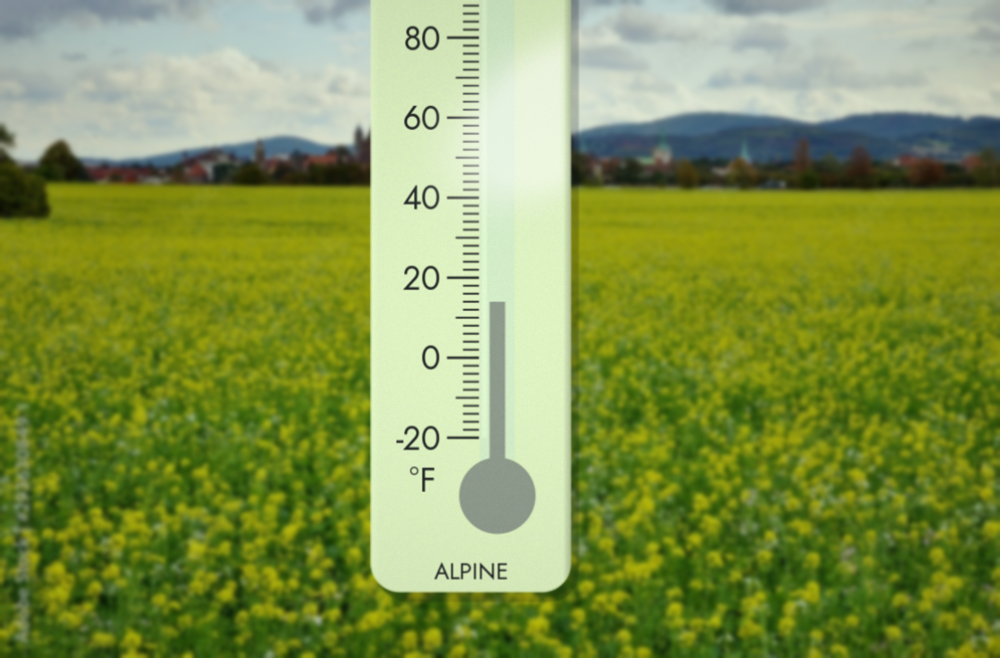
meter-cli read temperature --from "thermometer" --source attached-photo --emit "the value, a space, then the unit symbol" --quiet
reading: 14 °F
